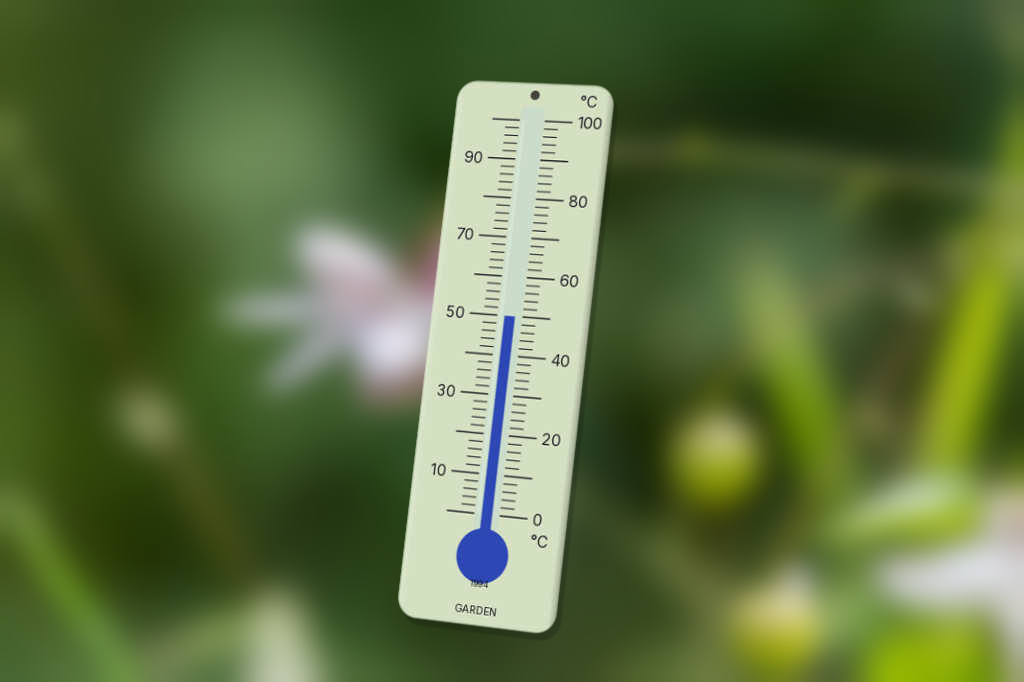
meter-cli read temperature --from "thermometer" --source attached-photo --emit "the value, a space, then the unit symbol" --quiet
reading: 50 °C
